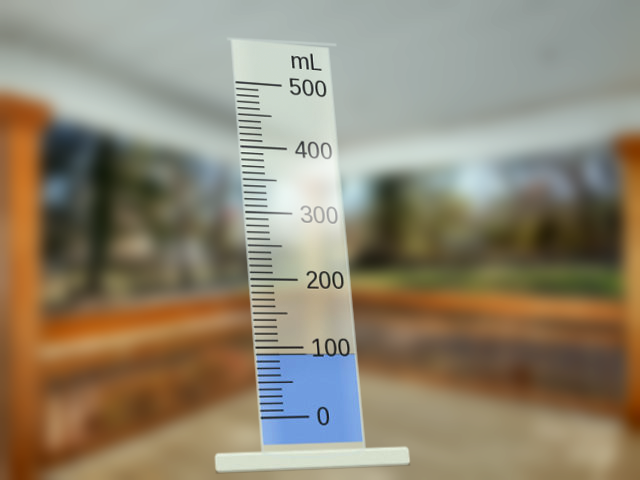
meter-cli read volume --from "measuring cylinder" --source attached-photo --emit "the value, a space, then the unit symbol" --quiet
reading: 90 mL
